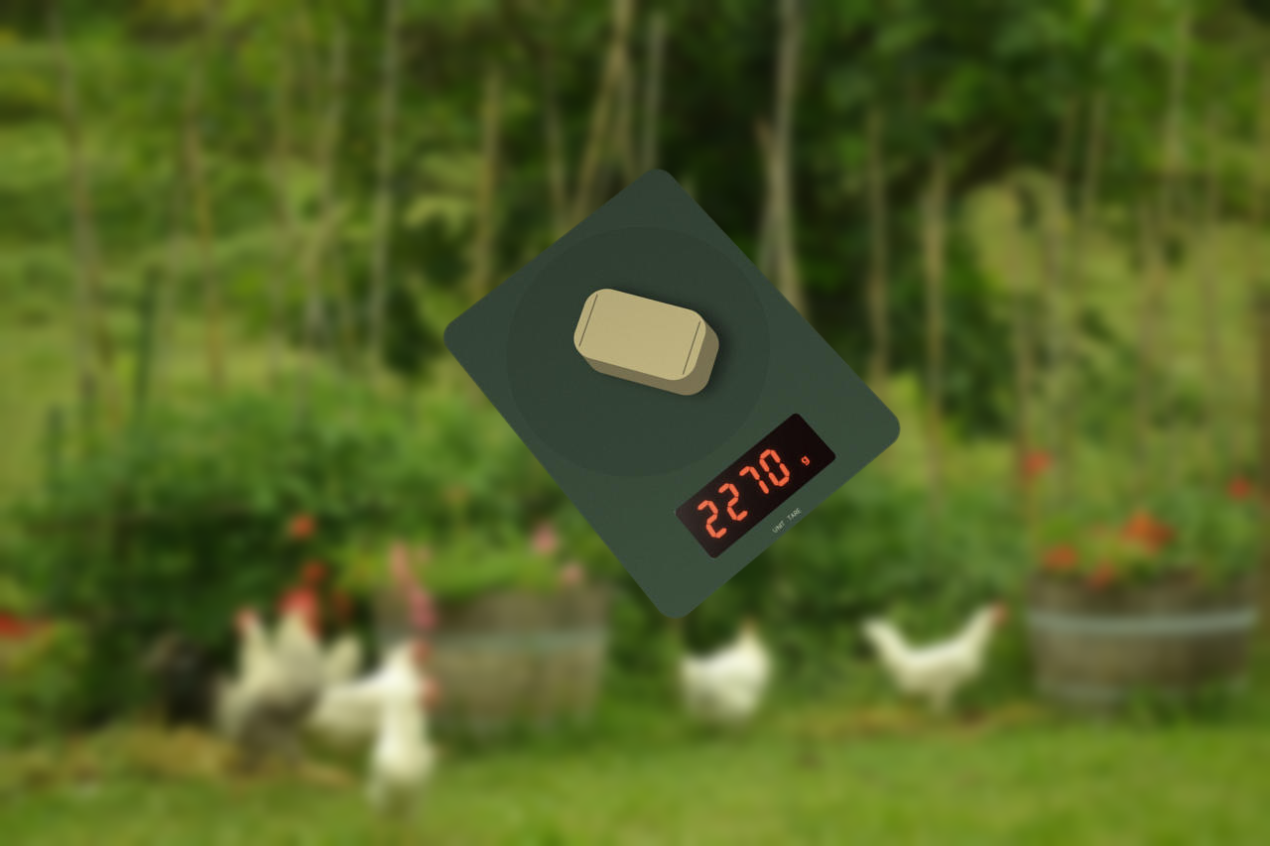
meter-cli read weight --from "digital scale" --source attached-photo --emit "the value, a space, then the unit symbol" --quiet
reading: 2270 g
